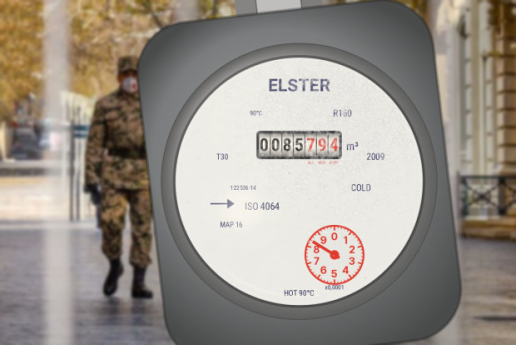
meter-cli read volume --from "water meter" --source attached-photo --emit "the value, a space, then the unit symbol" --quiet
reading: 85.7948 m³
